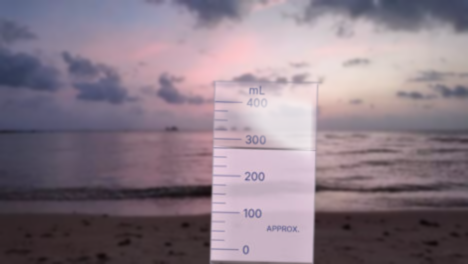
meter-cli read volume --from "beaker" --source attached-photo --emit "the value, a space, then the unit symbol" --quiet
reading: 275 mL
